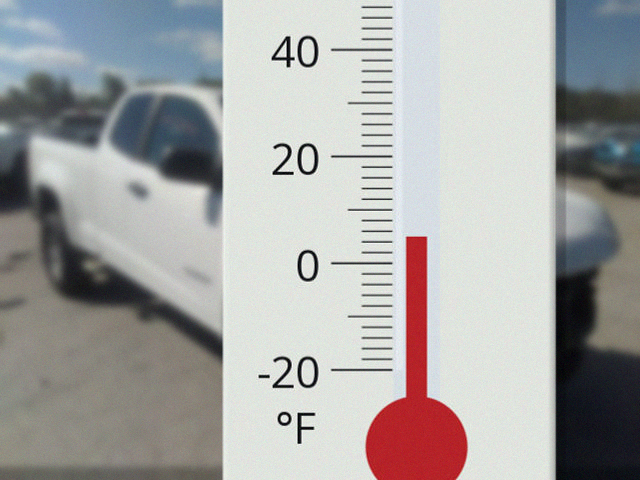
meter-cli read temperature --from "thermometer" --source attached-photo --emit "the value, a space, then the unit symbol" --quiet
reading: 5 °F
